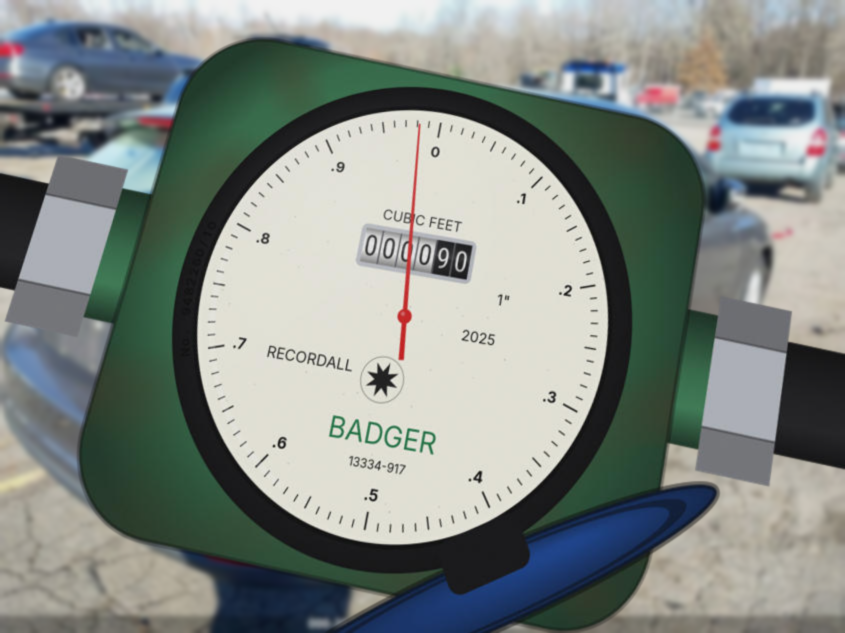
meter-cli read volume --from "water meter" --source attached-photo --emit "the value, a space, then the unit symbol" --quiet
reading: 89.98 ft³
